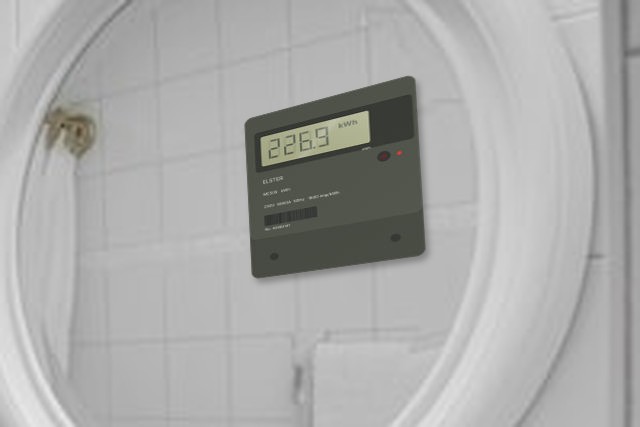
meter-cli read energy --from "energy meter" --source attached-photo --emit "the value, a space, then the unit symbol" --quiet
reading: 226.9 kWh
